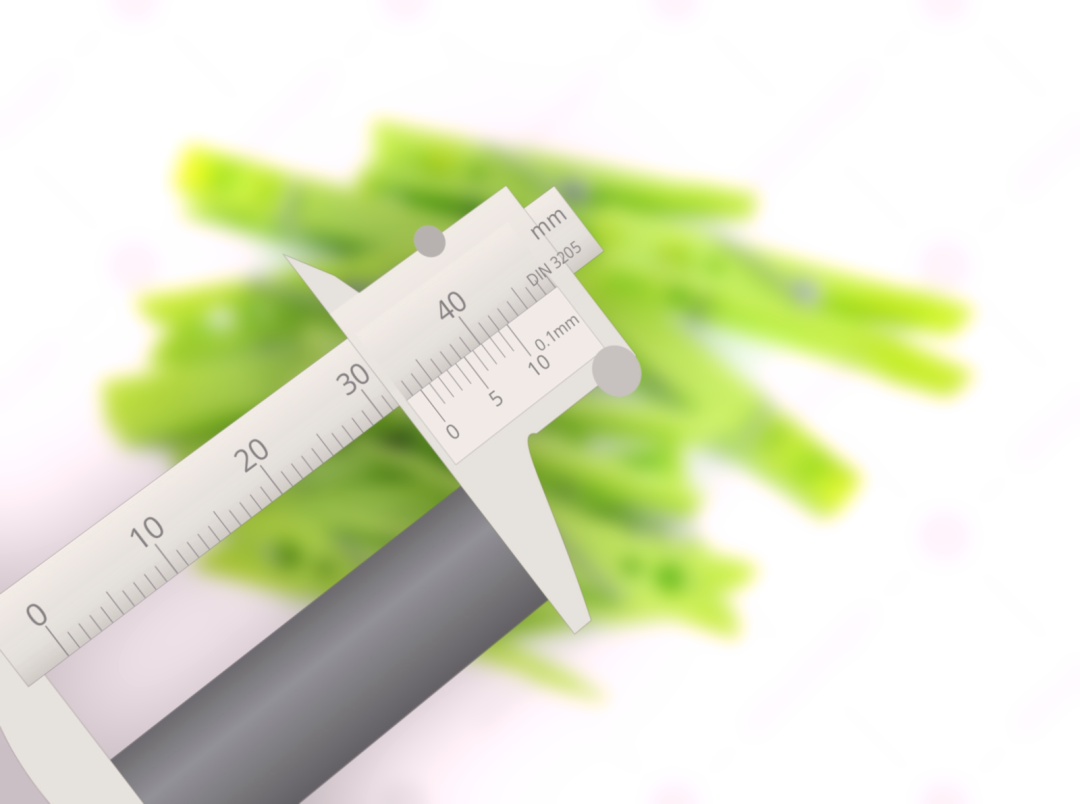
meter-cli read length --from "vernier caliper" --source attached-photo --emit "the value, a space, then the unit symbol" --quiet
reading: 33.8 mm
